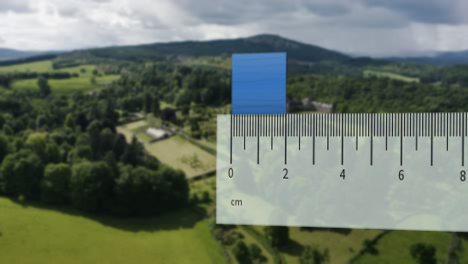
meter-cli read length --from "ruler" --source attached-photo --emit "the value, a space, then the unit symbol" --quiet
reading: 2 cm
